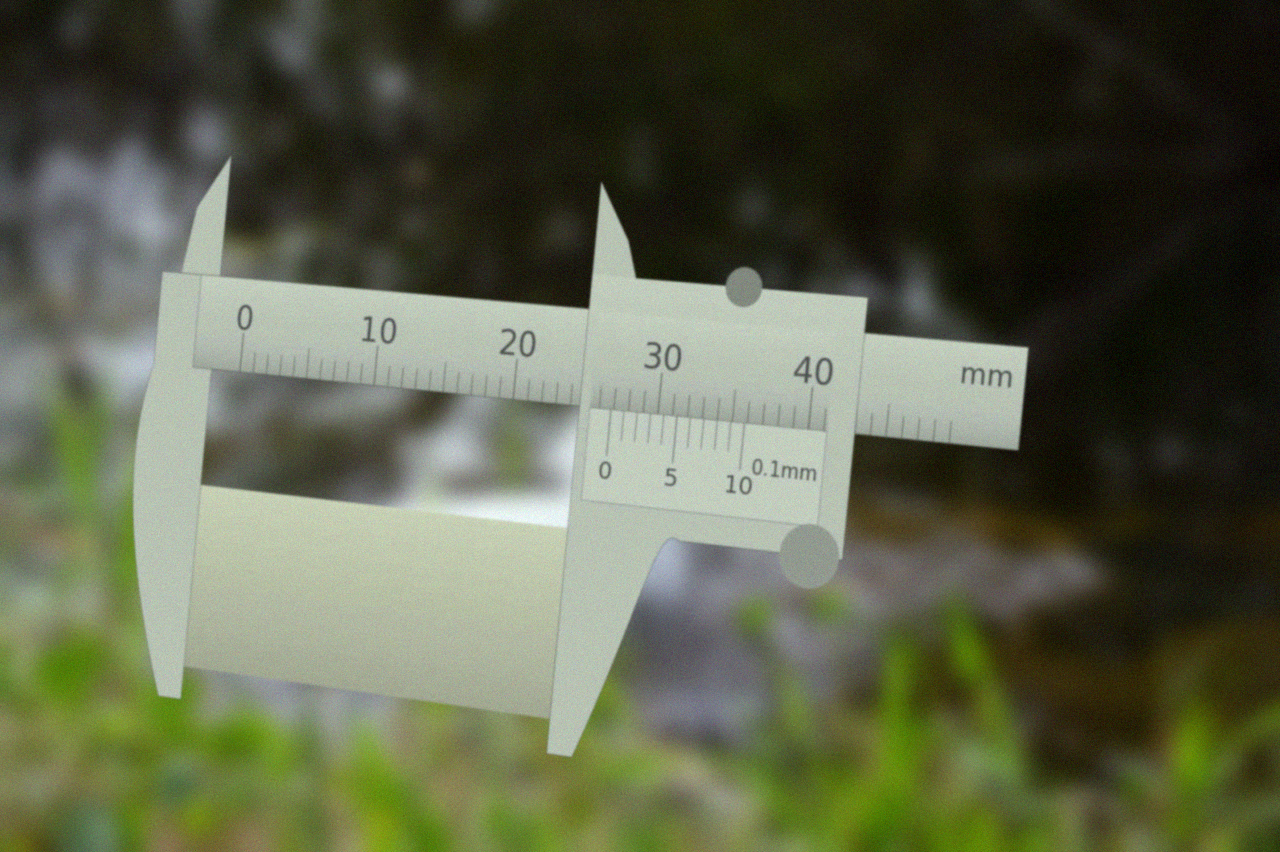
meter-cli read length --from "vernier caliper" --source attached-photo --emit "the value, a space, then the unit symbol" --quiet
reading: 26.8 mm
